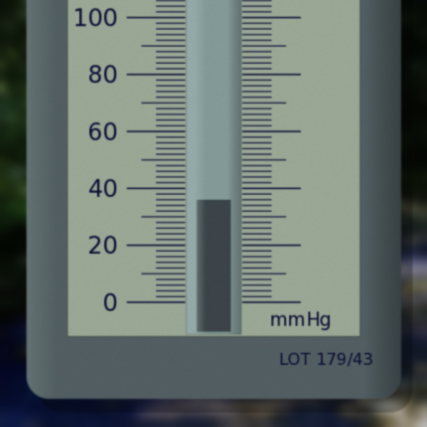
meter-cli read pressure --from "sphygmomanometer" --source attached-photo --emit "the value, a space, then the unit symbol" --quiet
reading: 36 mmHg
